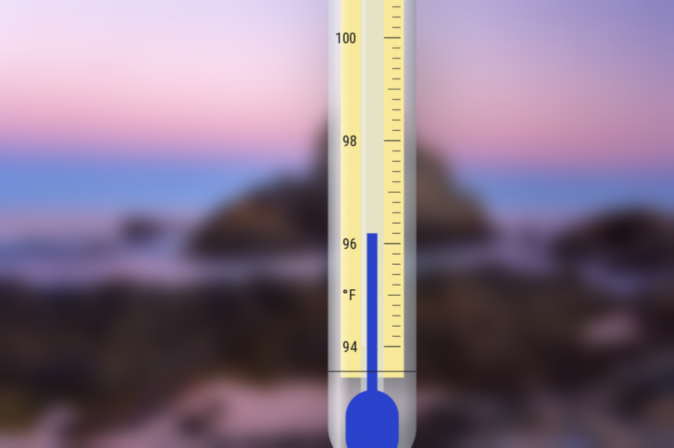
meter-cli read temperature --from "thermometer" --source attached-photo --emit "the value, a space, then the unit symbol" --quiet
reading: 96.2 °F
